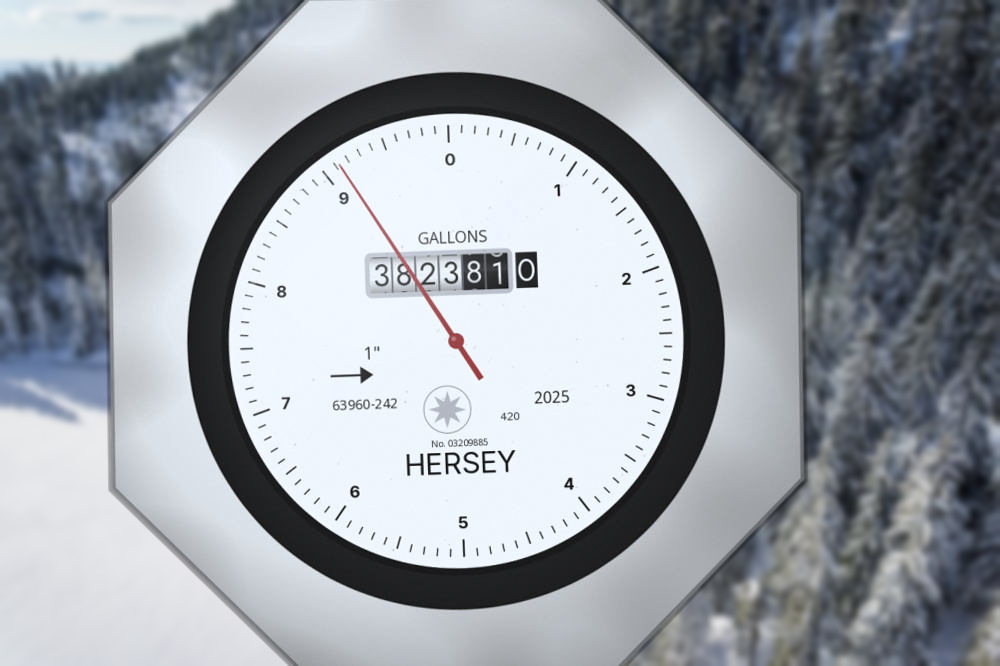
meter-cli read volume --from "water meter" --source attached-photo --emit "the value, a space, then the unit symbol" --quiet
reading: 3823809.1 gal
